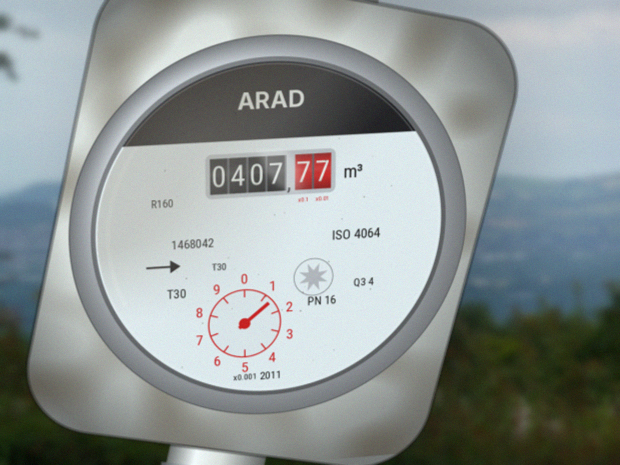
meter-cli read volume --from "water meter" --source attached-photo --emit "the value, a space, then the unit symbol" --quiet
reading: 407.771 m³
